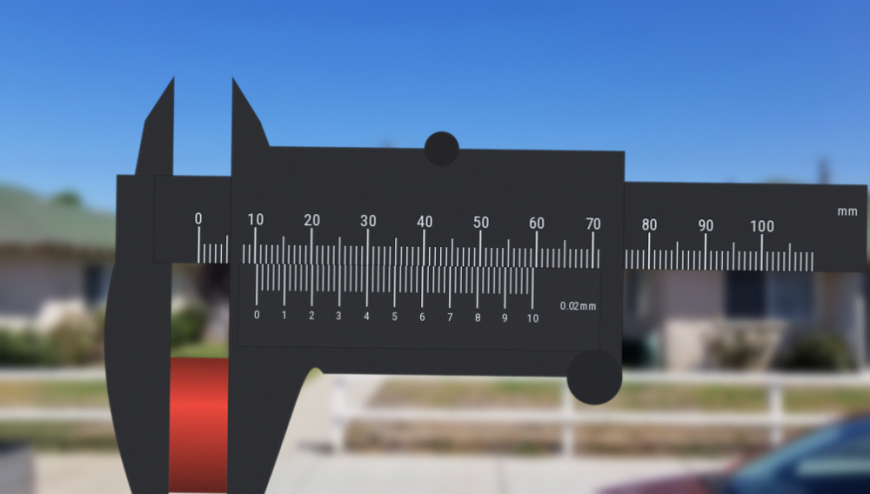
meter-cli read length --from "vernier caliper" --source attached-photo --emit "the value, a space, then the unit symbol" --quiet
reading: 10.4 mm
